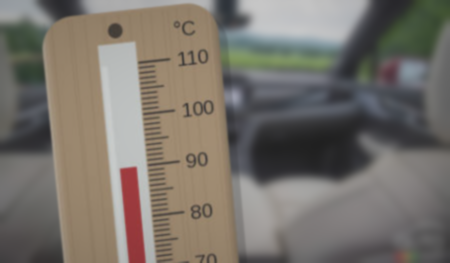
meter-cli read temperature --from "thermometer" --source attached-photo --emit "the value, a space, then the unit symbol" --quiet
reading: 90 °C
